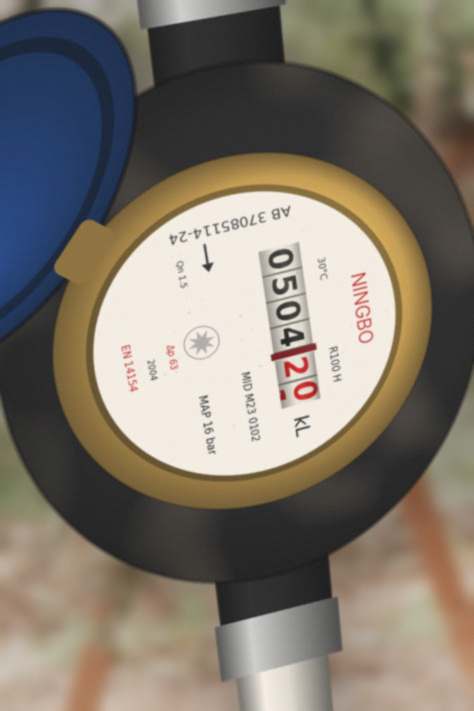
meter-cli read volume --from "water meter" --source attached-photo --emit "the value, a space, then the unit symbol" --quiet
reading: 504.20 kL
